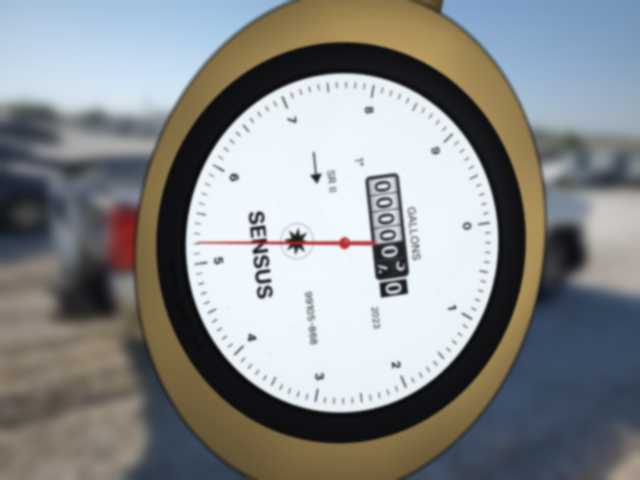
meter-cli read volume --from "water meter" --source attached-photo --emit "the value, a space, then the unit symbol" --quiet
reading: 35.2 gal
